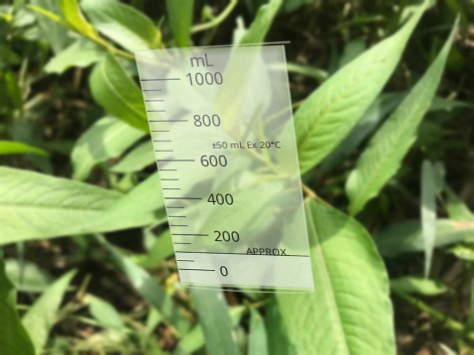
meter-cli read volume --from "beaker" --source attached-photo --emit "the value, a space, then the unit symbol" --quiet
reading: 100 mL
